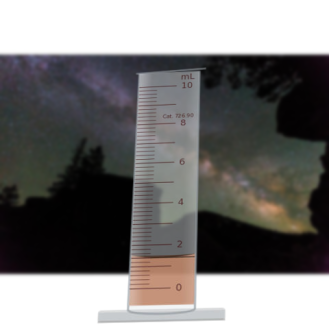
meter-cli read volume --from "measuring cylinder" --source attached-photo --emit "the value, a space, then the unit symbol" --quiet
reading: 1.4 mL
